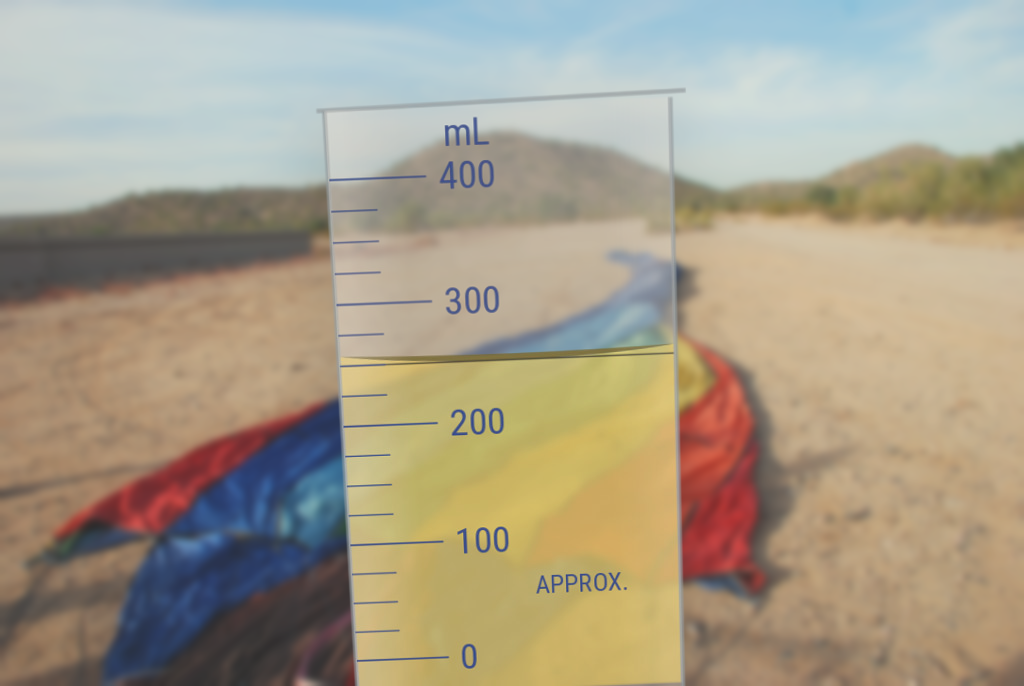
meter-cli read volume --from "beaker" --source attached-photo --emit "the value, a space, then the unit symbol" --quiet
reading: 250 mL
